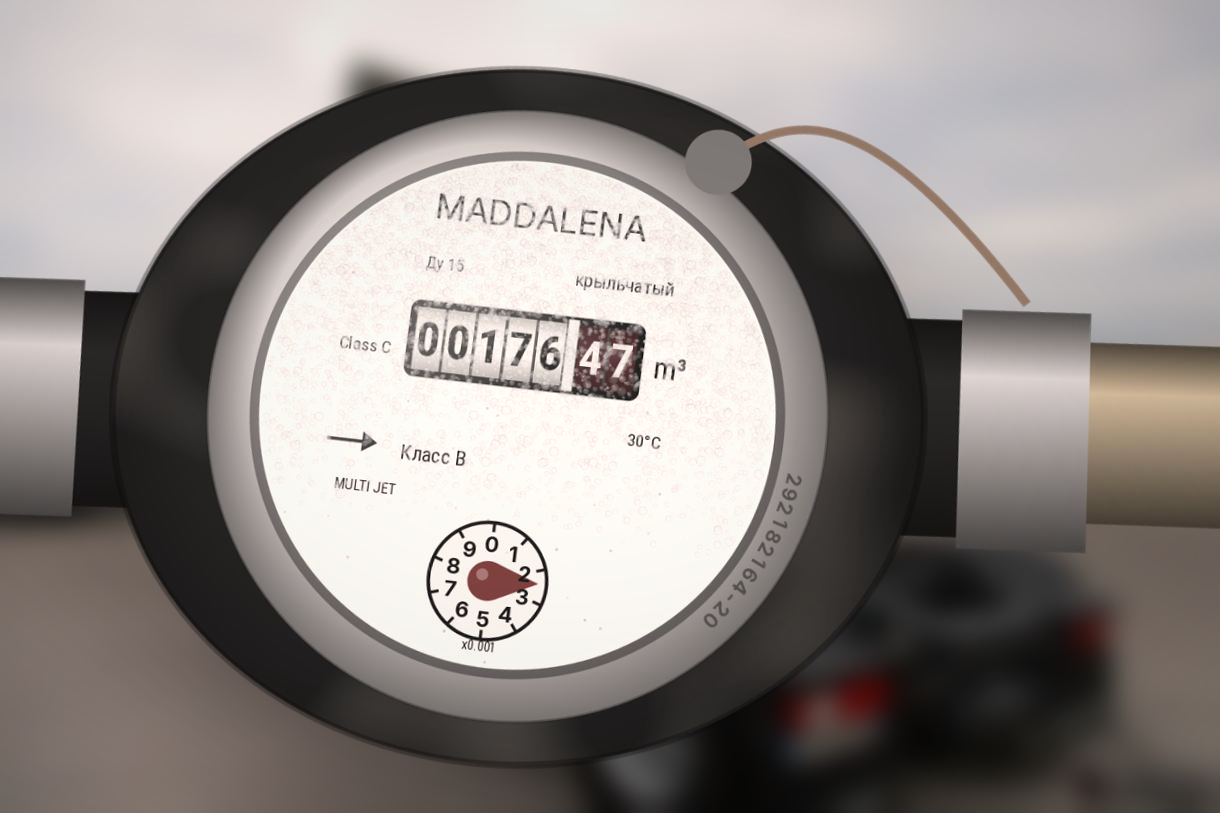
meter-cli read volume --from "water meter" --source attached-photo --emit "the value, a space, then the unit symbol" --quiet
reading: 176.472 m³
